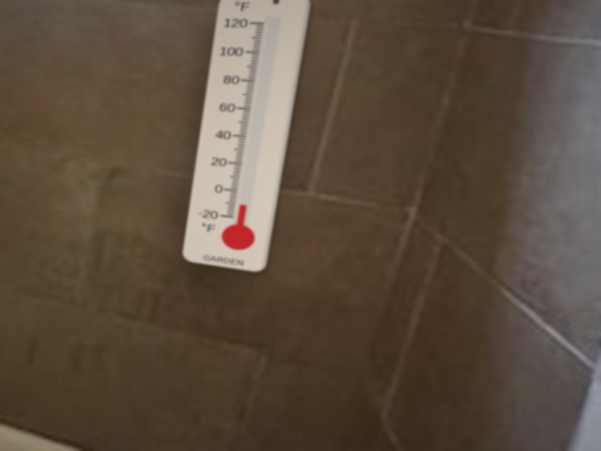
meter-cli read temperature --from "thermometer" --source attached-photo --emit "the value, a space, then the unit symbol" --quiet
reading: -10 °F
